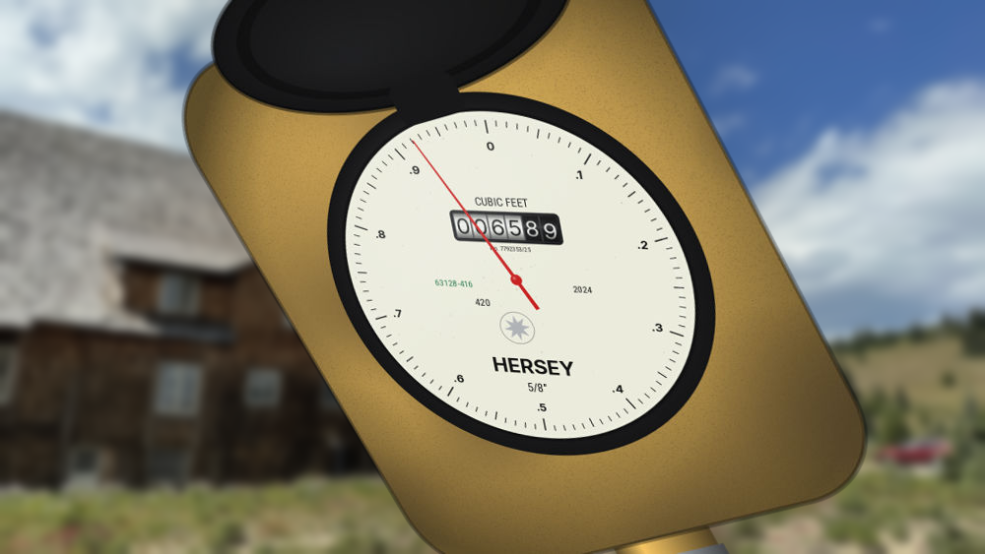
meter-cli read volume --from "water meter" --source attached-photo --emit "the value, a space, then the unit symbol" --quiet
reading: 6588.92 ft³
